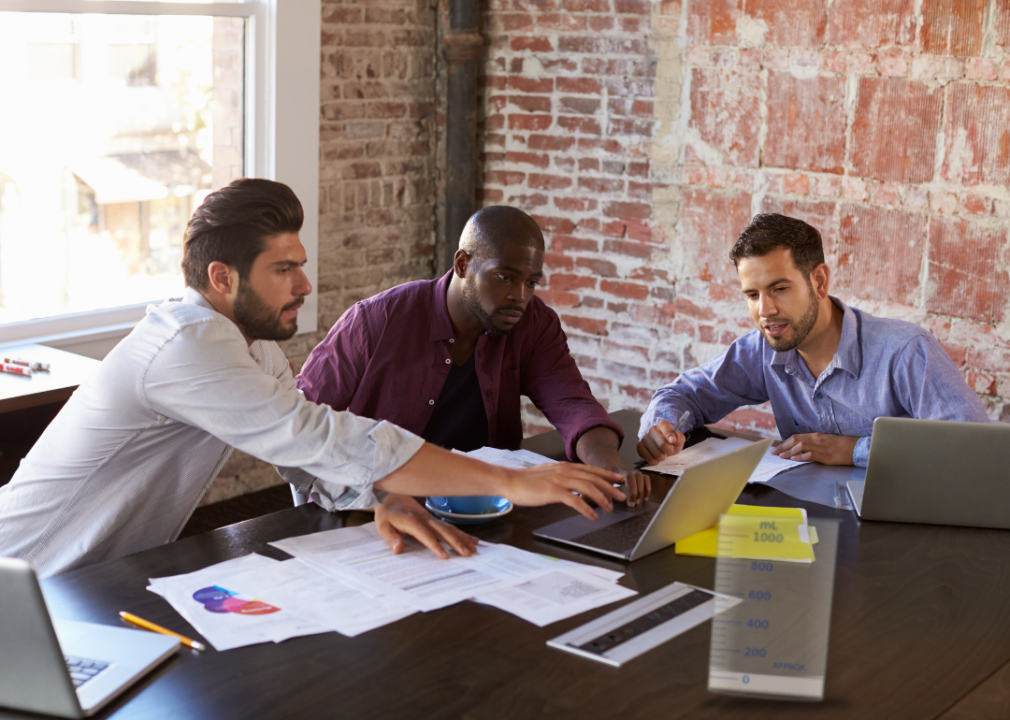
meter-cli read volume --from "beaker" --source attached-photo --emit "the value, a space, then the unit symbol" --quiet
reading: 50 mL
